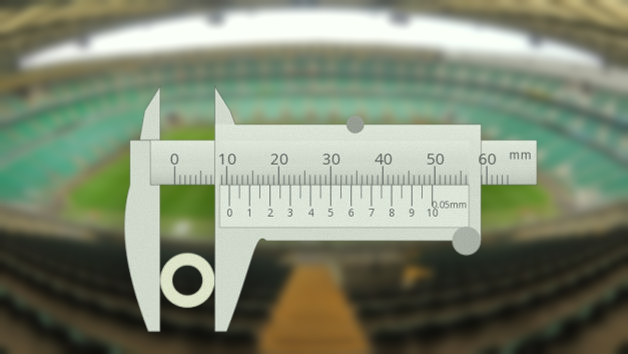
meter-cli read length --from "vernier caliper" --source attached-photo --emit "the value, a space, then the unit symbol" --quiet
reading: 10.5 mm
